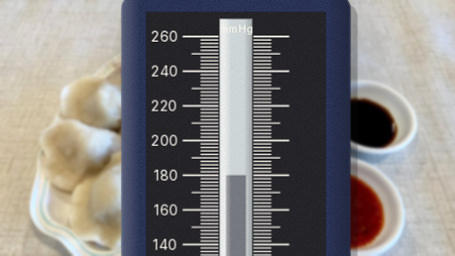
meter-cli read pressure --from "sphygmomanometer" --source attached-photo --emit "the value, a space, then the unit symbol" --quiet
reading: 180 mmHg
